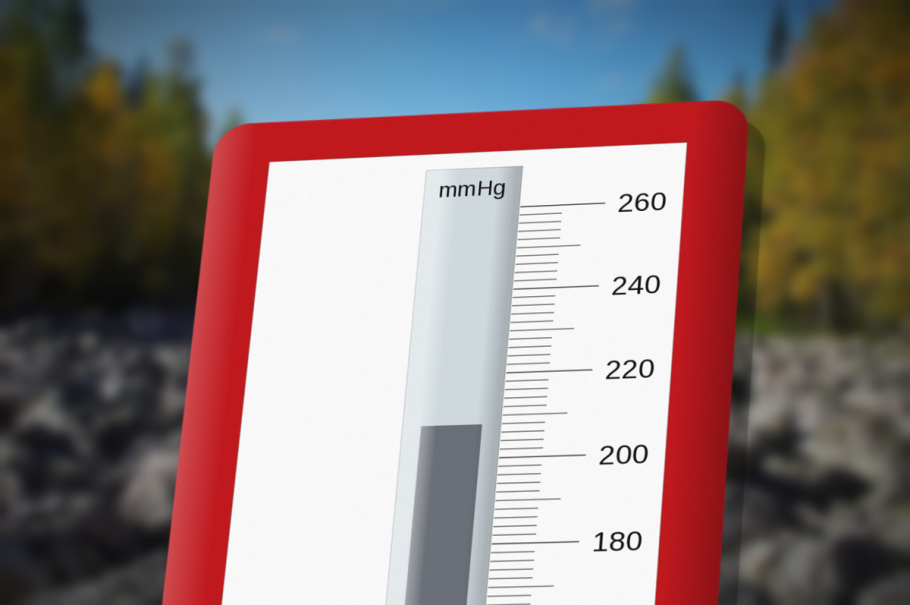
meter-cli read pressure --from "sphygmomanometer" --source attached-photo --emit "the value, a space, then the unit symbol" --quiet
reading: 208 mmHg
